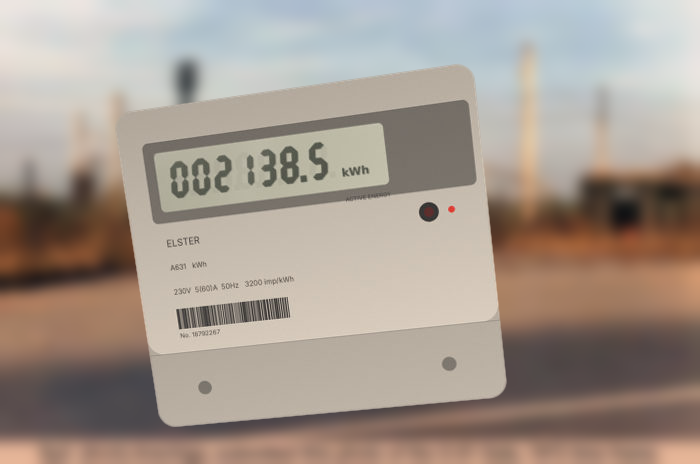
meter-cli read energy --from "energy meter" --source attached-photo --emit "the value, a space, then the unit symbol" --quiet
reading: 2138.5 kWh
